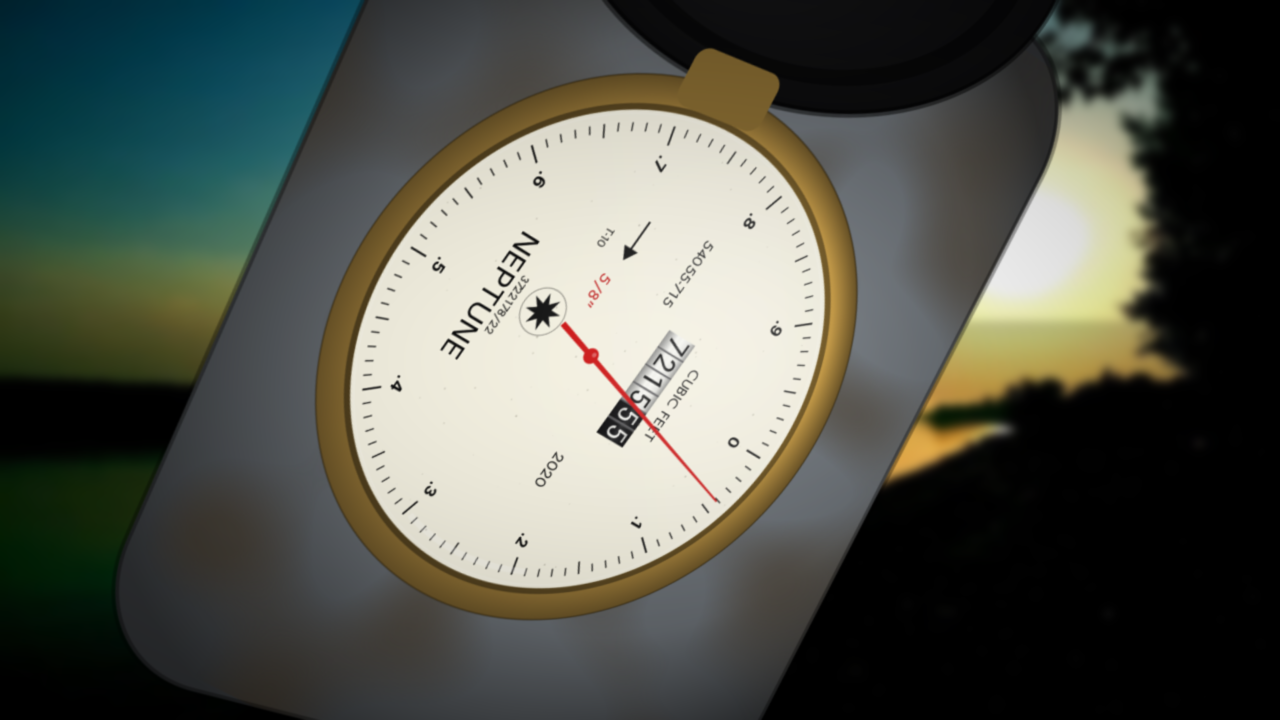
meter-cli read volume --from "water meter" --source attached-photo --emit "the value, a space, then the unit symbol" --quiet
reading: 721555.04 ft³
